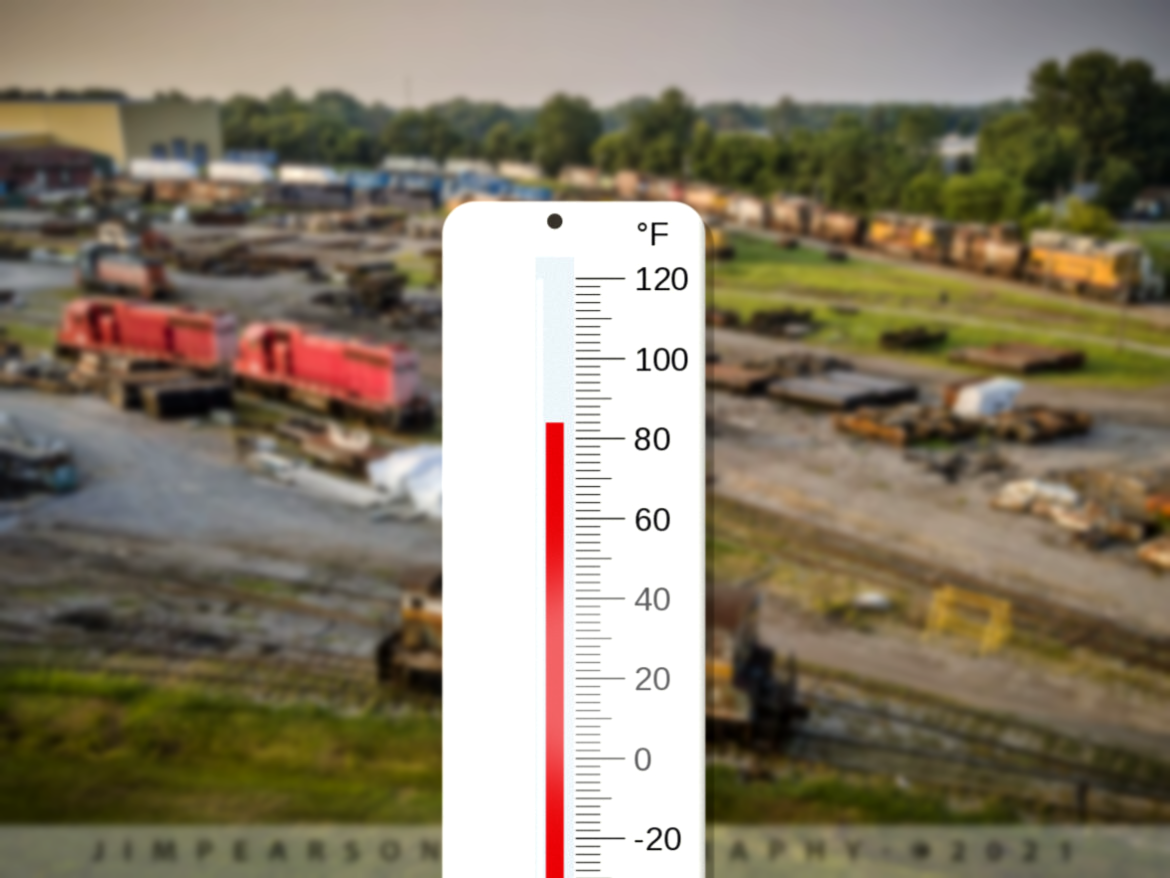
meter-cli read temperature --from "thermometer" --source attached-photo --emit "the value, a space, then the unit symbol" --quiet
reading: 84 °F
